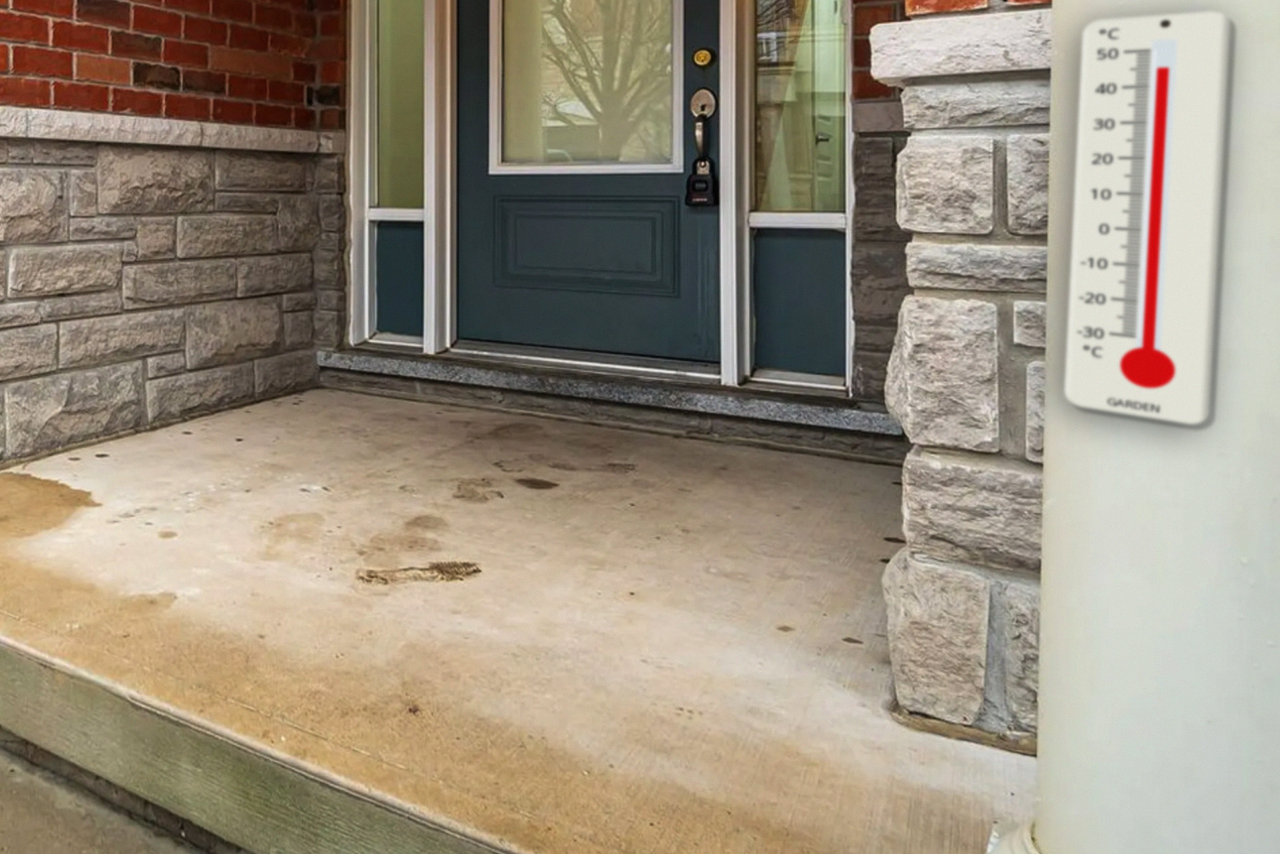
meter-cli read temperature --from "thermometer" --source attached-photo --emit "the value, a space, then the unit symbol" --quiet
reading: 45 °C
